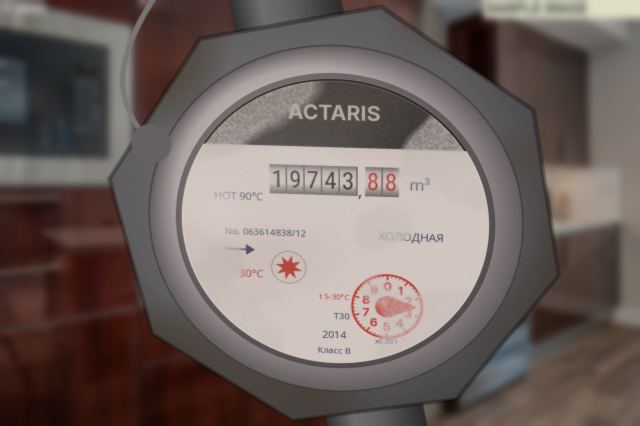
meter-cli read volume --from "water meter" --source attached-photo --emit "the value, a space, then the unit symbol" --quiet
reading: 19743.882 m³
